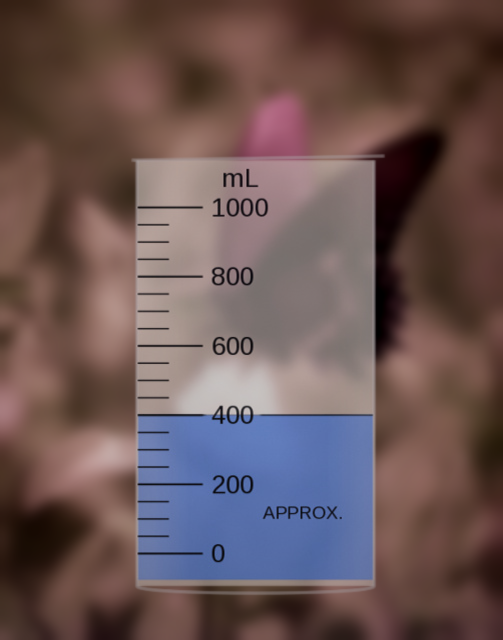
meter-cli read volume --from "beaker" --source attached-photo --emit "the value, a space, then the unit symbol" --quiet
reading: 400 mL
